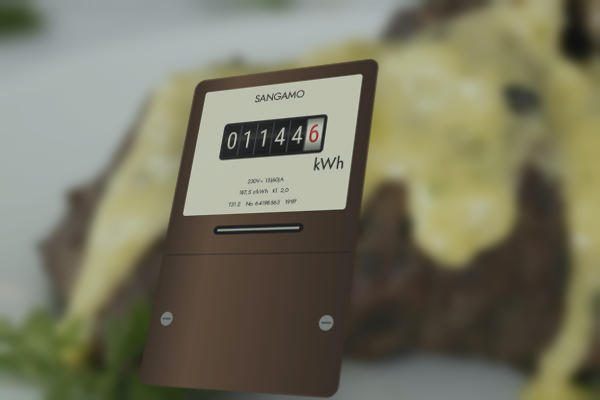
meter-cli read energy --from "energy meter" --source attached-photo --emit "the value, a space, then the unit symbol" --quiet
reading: 1144.6 kWh
